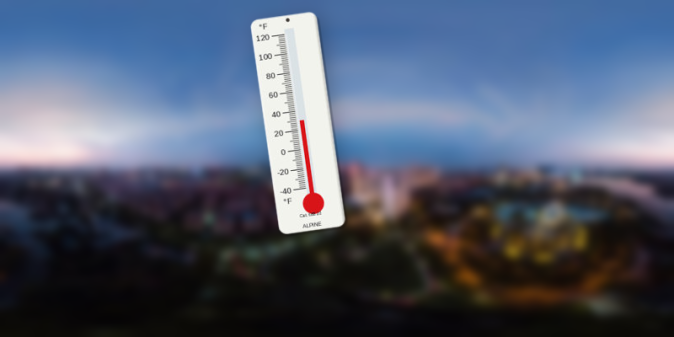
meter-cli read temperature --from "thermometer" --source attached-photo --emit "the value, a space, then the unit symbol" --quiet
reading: 30 °F
